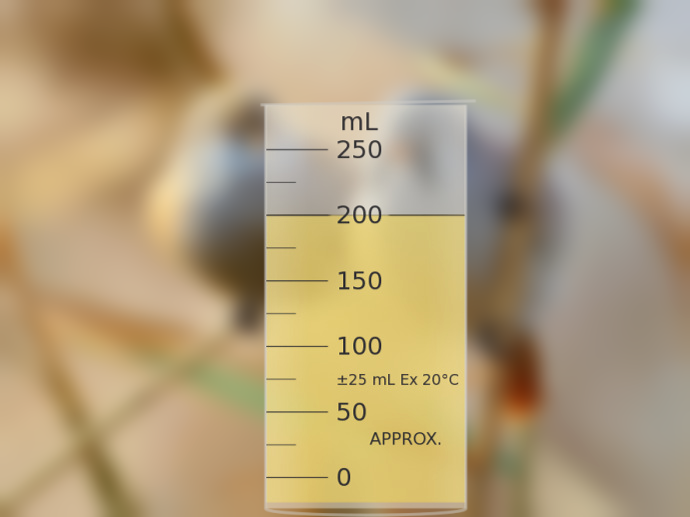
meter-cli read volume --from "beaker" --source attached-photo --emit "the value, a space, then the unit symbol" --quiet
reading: 200 mL
